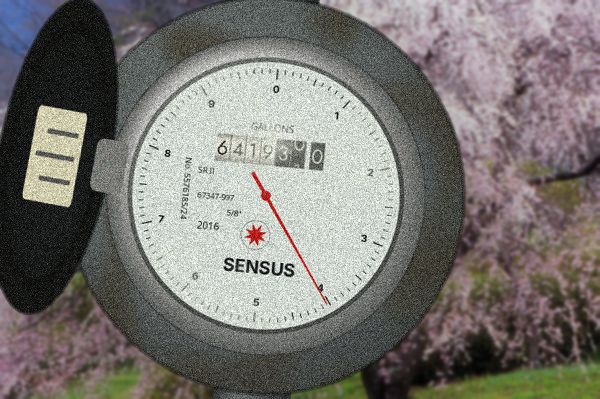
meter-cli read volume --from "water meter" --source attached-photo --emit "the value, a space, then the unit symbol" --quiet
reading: 6419304.0 gal
